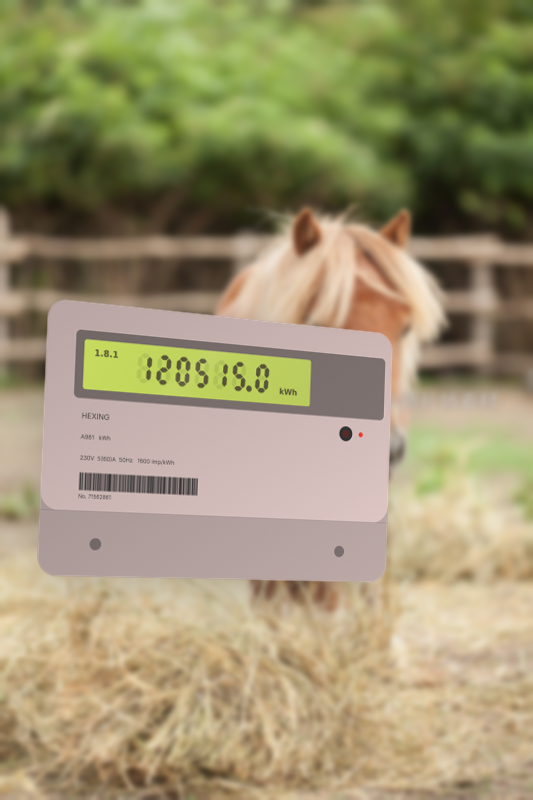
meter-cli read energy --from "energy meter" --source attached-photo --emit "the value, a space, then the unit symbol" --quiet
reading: 120515.0 kWh
